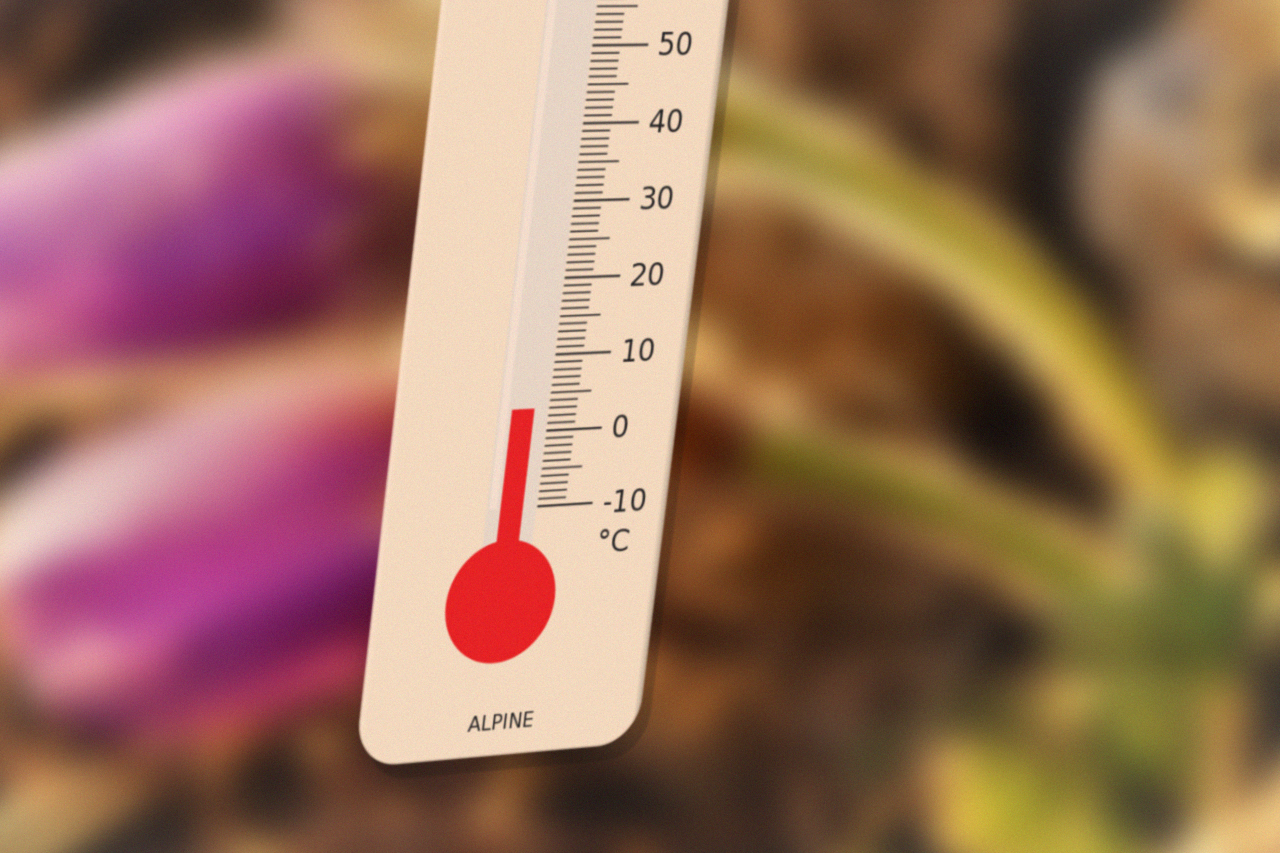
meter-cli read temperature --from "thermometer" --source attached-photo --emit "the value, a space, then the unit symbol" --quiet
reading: 3 °C
